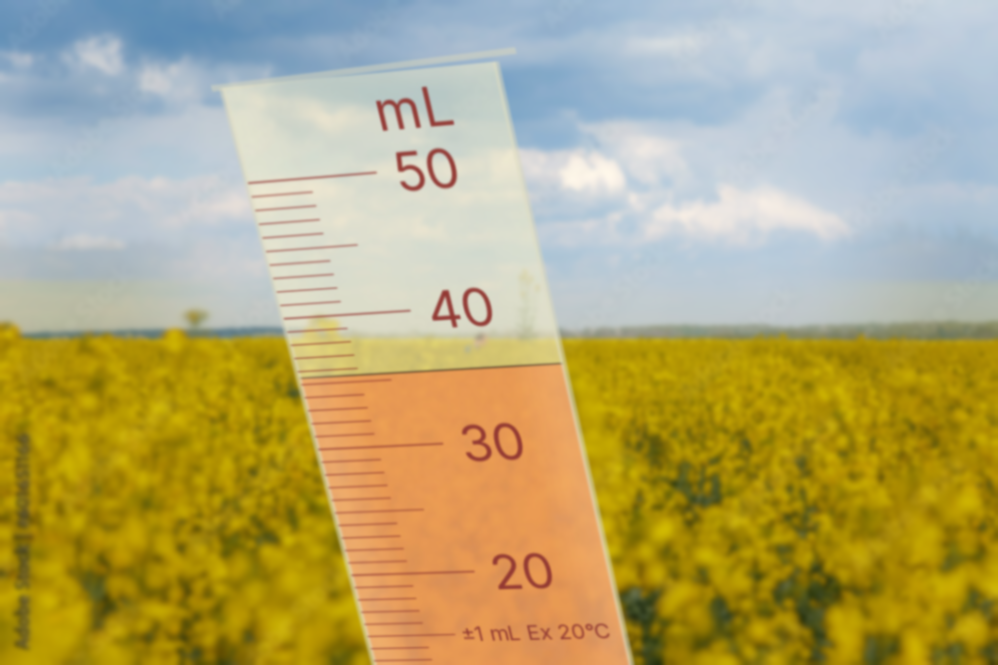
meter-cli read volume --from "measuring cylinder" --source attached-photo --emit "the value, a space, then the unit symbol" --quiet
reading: 35.5 mL
